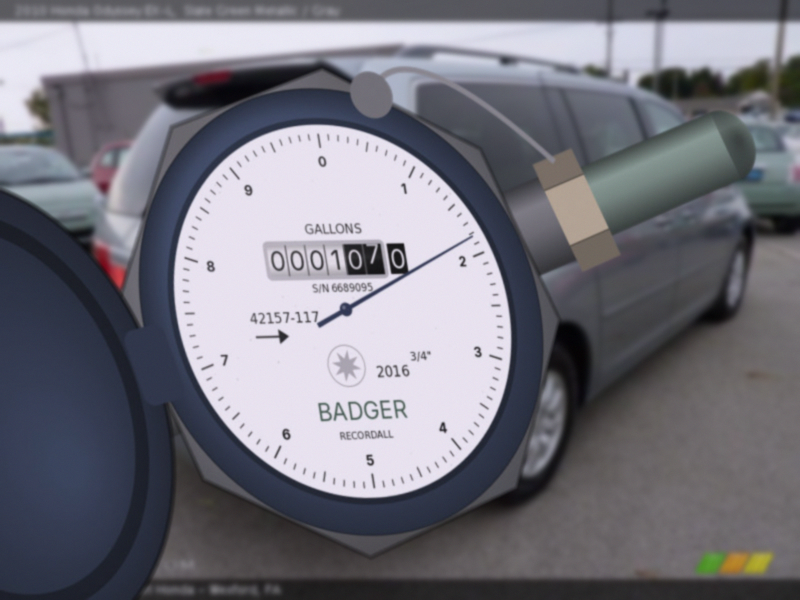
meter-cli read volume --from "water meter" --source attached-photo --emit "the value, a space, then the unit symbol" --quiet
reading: 1071.8 gal
